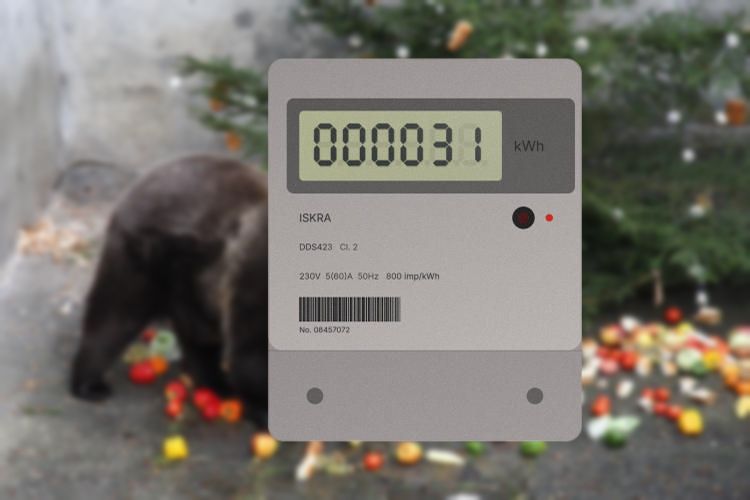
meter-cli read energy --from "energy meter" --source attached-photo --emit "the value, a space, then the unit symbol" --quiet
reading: 31 kWh
